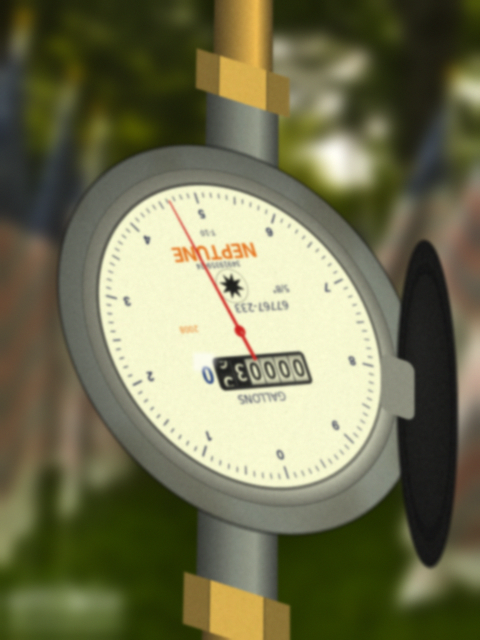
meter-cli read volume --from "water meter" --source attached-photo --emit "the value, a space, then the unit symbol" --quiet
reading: 354.6 gal
